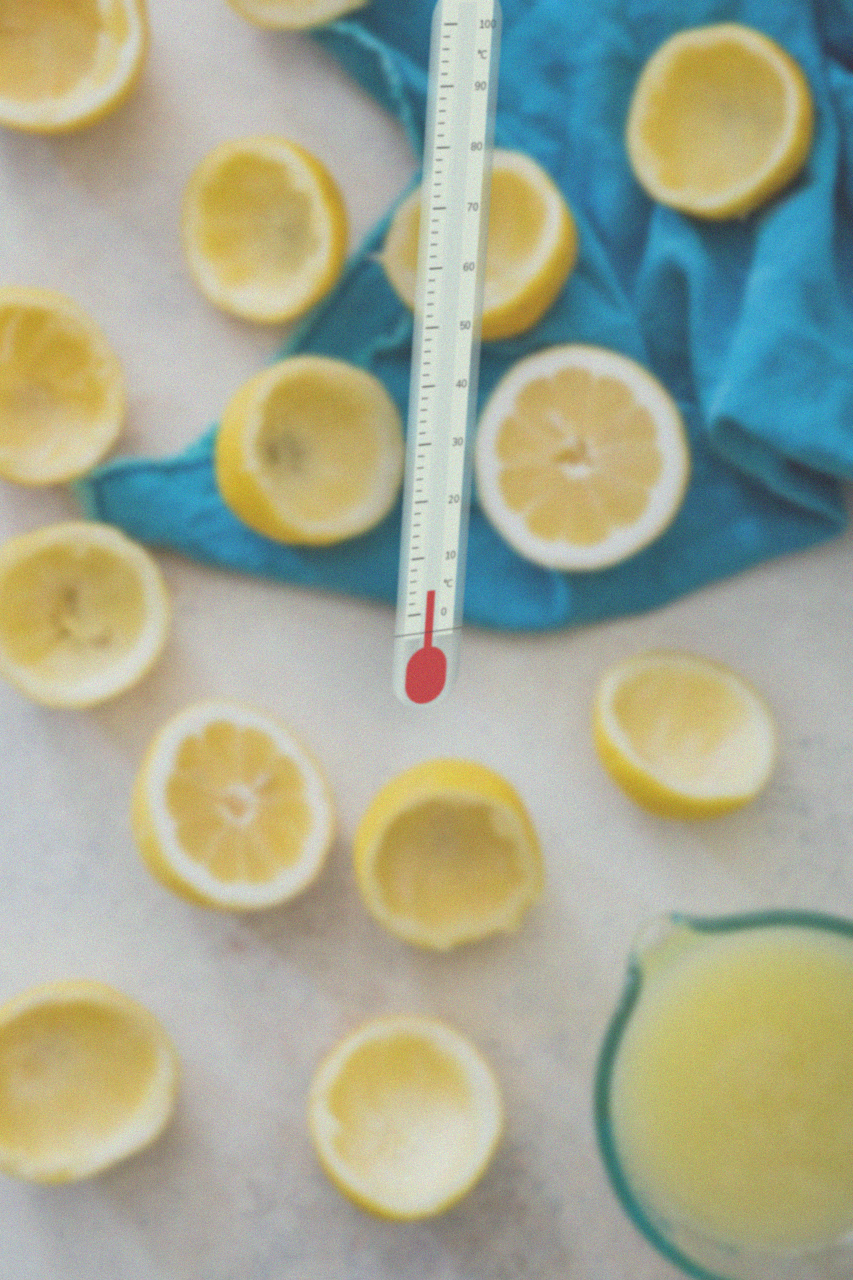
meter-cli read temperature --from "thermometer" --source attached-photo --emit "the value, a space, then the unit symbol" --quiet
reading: 4 °C
